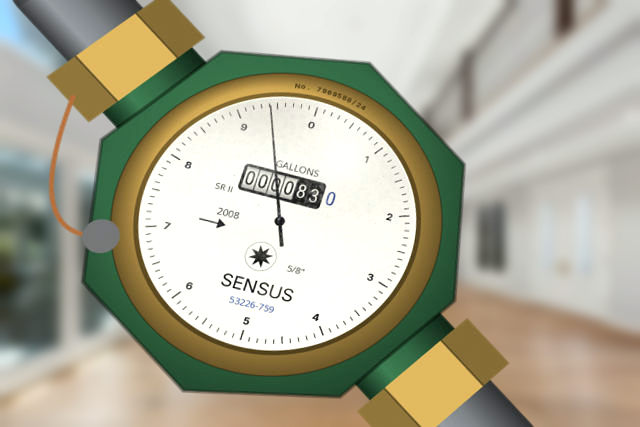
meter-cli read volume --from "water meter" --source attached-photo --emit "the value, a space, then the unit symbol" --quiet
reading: 829.4 gal
